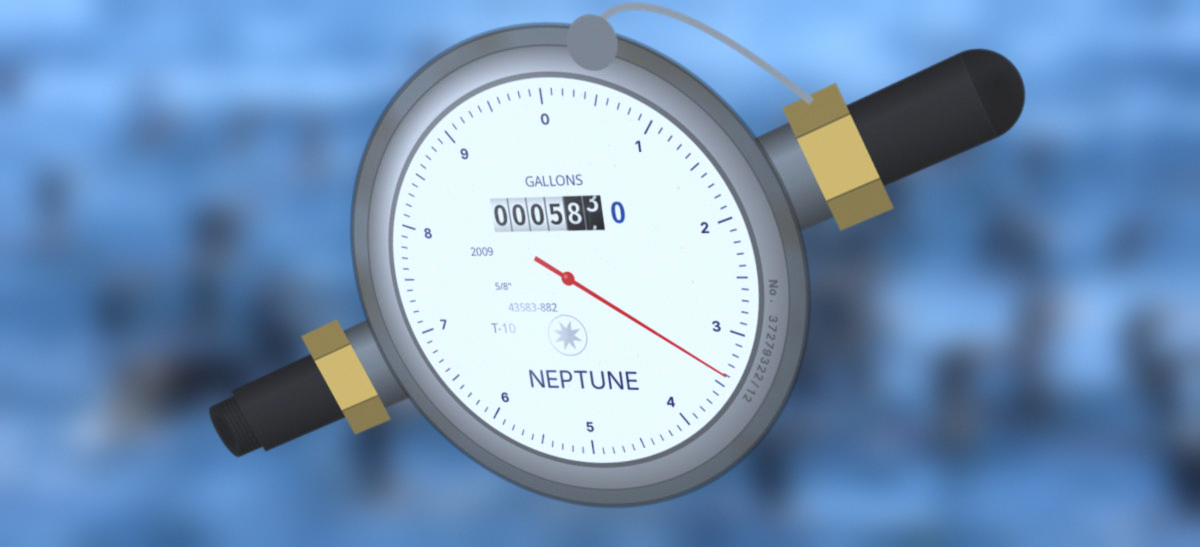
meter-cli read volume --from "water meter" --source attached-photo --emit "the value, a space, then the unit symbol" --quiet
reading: 5833.4 gal
